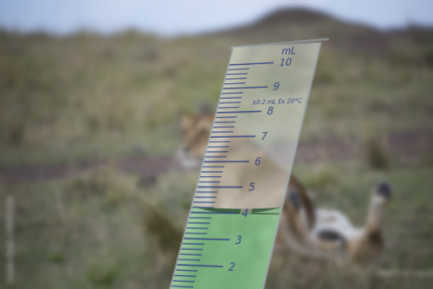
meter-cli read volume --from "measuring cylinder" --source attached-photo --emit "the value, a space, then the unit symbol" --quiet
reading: 4 mL
